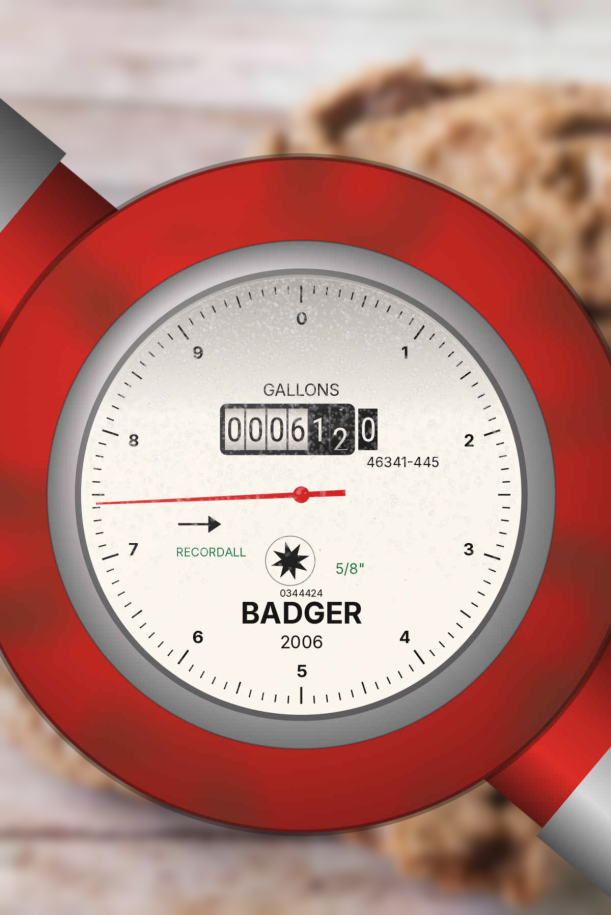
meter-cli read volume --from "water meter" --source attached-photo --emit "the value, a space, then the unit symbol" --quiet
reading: 6117.4 gal
